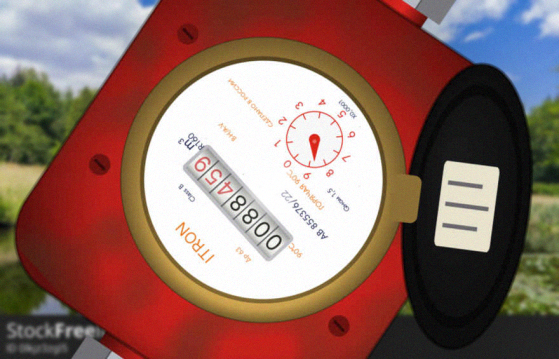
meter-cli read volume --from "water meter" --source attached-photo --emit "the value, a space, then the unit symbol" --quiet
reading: 88.4598 m³
